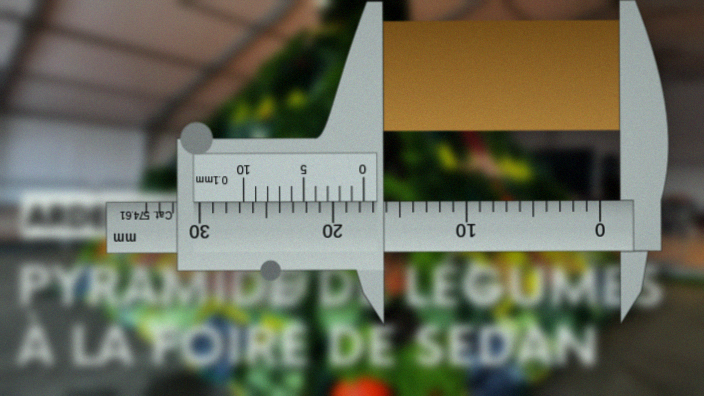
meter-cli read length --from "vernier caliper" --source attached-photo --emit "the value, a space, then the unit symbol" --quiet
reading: 17.7 mm
